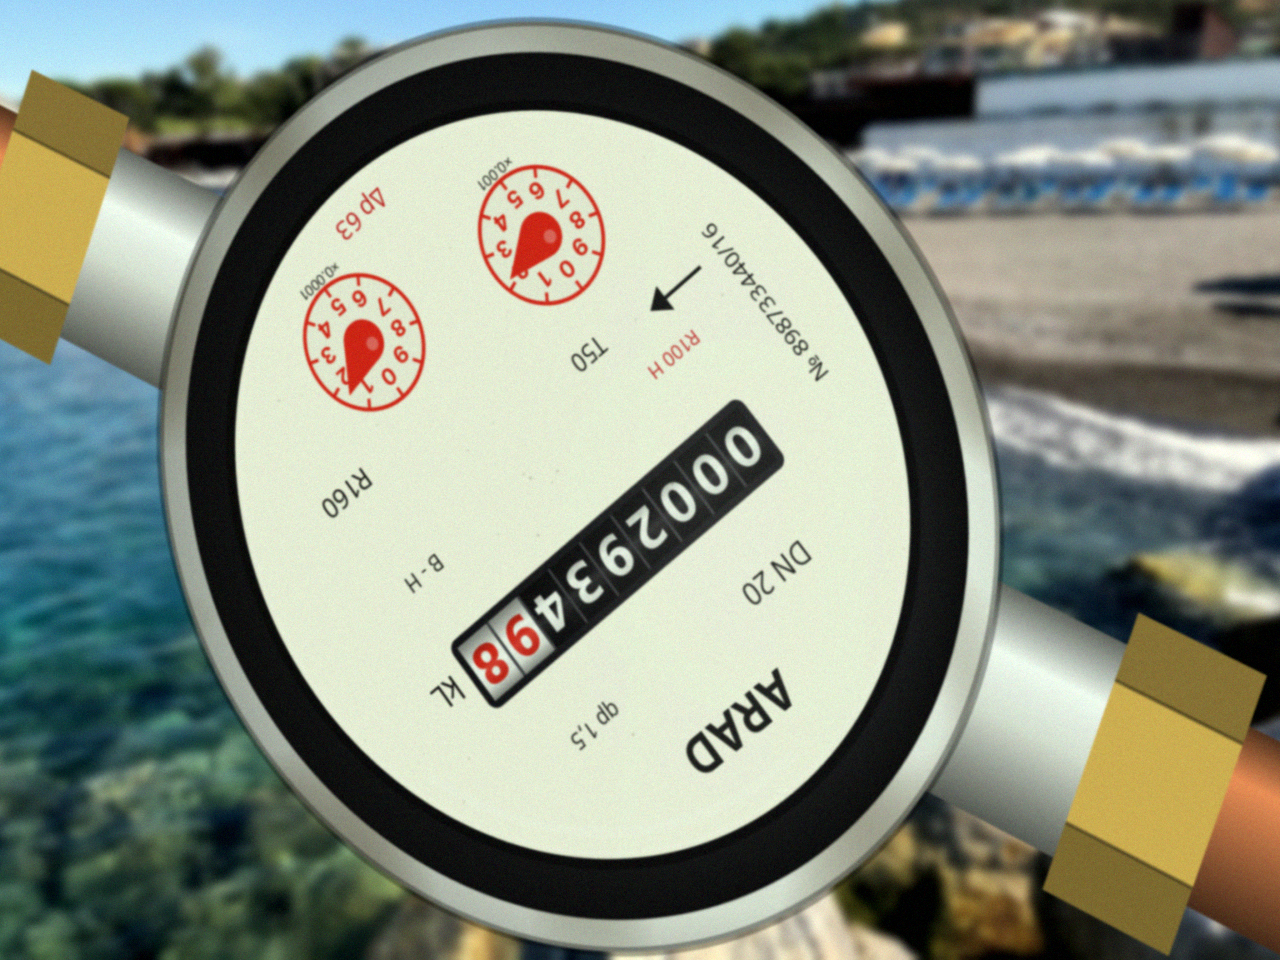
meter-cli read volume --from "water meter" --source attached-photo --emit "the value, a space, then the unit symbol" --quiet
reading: 2934.9821 kL
